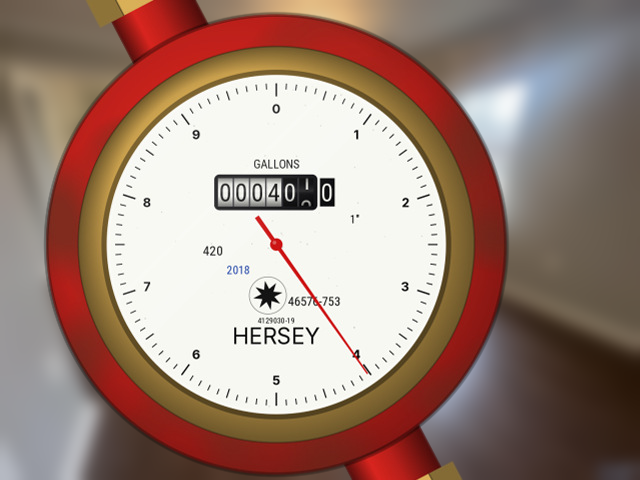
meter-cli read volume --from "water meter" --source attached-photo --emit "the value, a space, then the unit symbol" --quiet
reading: 4014.0 gal
